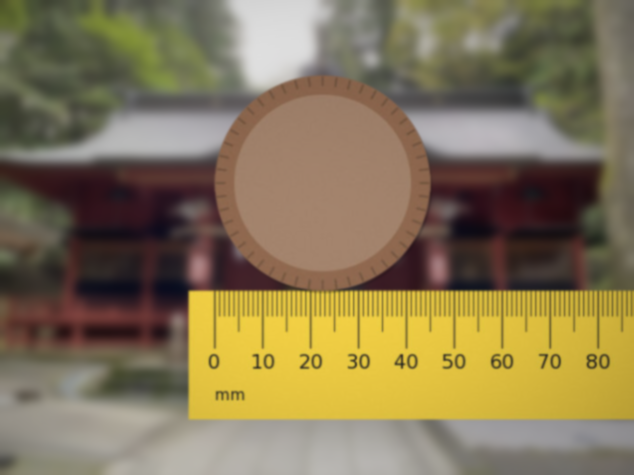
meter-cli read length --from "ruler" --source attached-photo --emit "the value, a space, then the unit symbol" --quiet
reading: 45 mm
